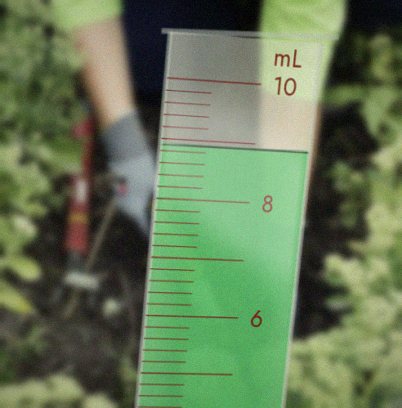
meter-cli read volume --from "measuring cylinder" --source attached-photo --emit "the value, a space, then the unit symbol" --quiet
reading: 8.9 mL
